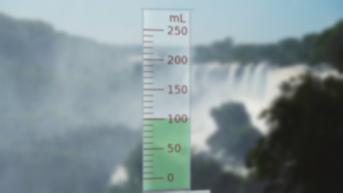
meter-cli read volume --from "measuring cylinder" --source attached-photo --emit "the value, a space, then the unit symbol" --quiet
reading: 100 mL
